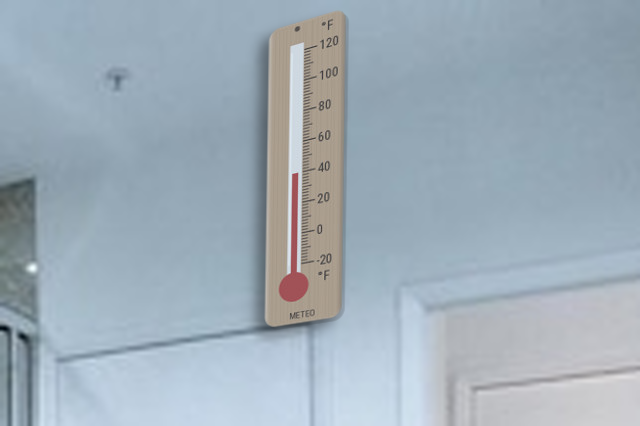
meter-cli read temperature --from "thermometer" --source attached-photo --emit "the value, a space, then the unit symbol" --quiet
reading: 40 °F
